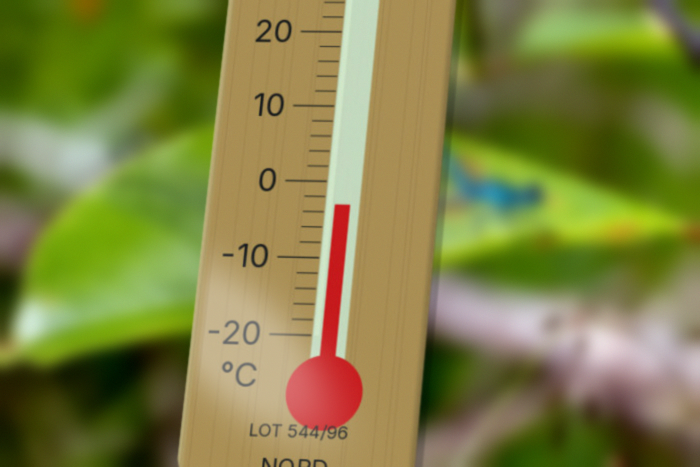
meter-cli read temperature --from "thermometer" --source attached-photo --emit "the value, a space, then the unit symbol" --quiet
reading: -3 °C
